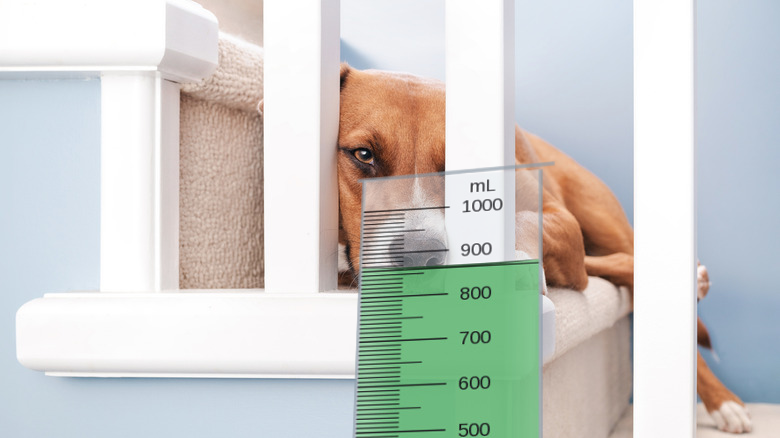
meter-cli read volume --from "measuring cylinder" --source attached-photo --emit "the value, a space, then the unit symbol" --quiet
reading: 860 mL
